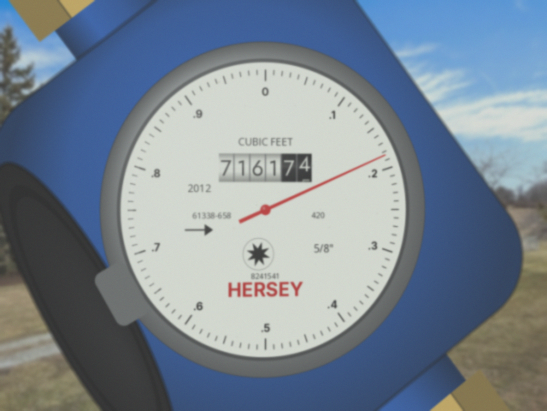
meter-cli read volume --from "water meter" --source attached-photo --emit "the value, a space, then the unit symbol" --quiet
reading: 716174.18 ft³
